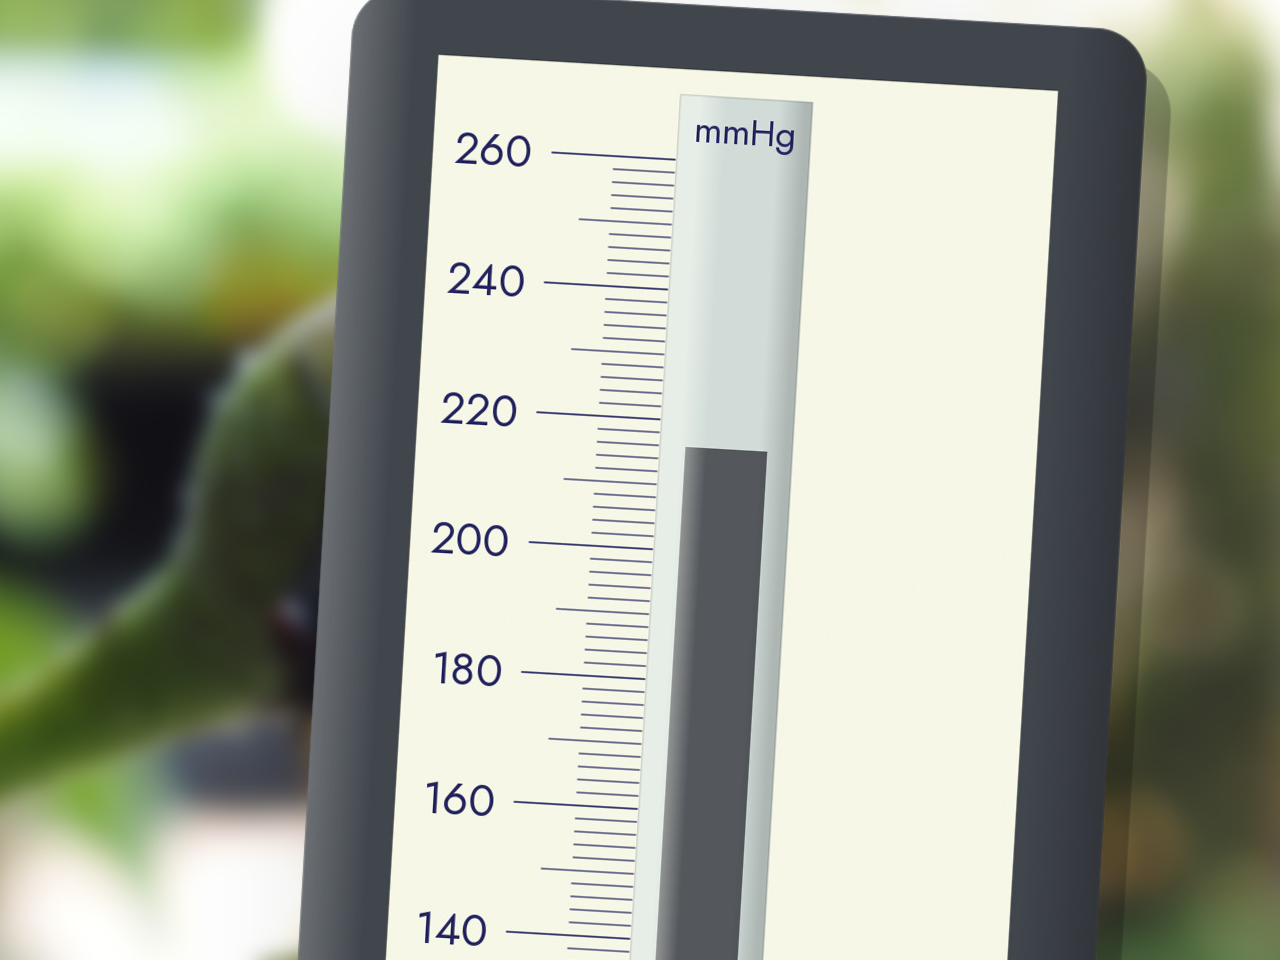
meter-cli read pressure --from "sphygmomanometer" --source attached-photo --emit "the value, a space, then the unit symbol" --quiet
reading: 216 mmHg
